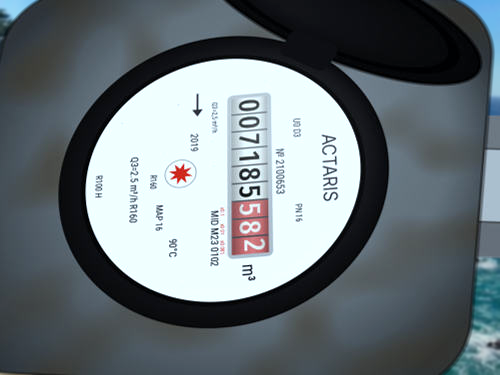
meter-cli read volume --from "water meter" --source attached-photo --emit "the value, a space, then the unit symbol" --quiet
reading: 7185.582 m³
